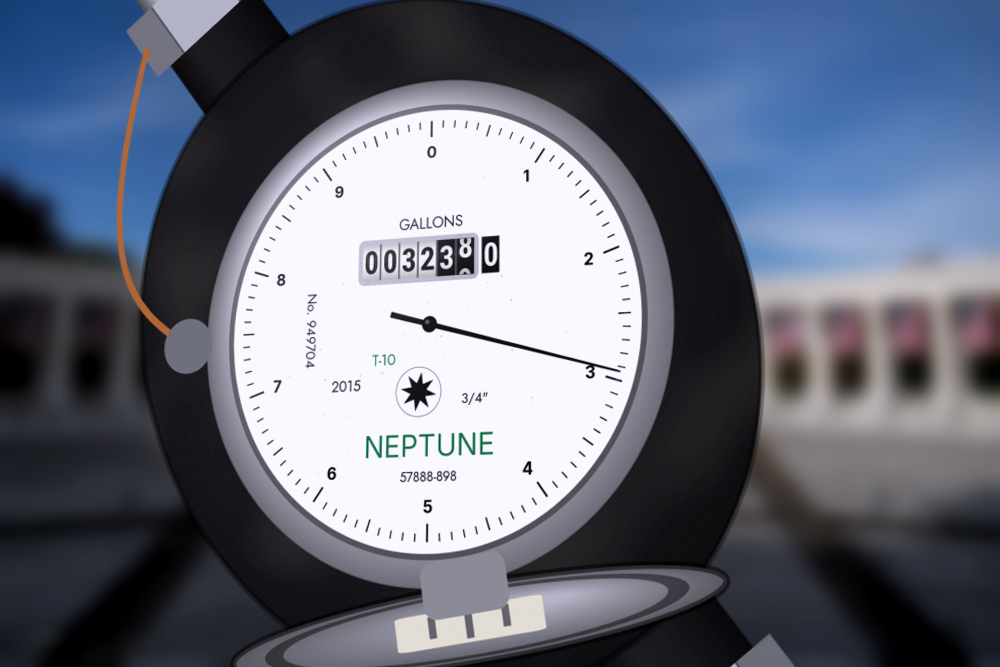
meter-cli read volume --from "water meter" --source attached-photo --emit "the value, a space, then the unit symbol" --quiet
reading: 32382.9 gal
